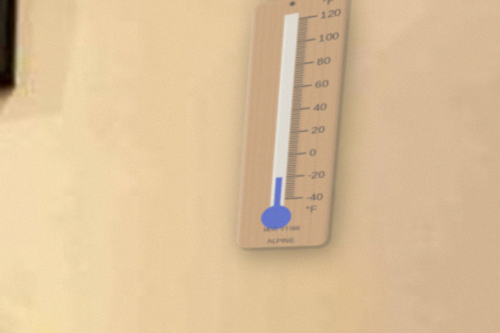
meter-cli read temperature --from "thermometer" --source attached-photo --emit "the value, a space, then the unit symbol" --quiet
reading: -20 °F
